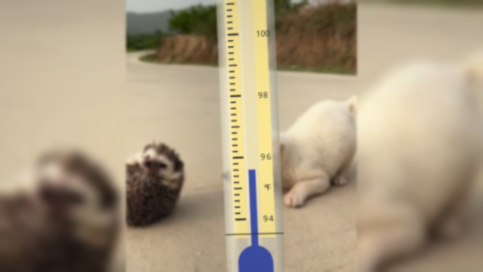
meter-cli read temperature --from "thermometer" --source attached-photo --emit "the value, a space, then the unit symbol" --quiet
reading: 95.6 °F
